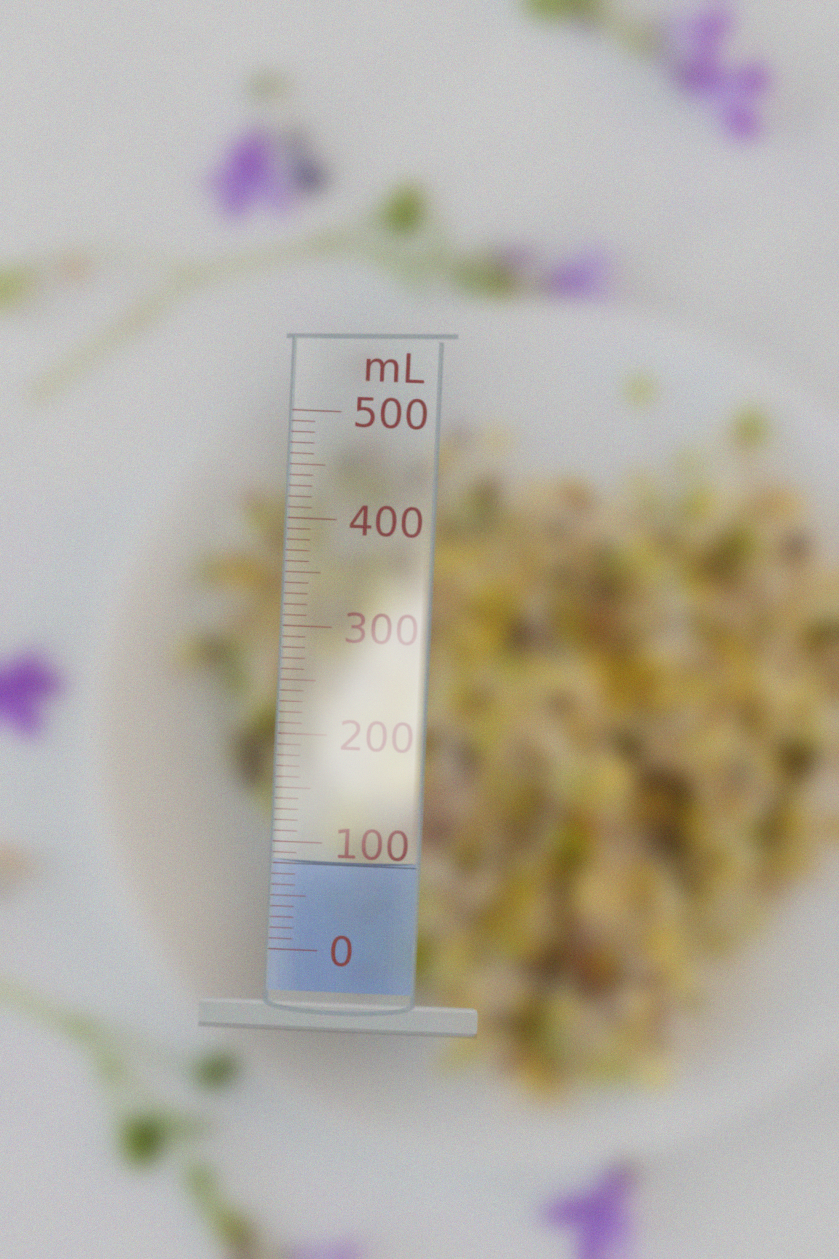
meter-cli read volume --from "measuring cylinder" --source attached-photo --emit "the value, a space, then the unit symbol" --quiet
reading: 80 mL
